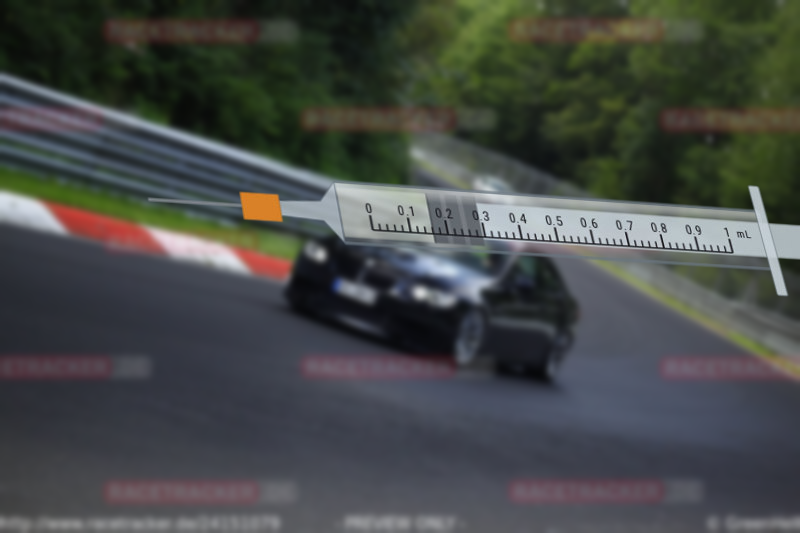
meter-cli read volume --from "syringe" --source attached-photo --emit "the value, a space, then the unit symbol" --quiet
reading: 0.16 mL
